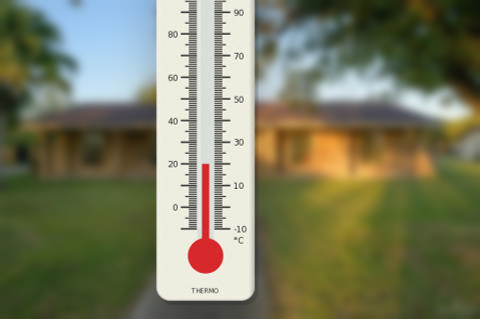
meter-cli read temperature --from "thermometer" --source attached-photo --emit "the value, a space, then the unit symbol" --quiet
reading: 20 °C
